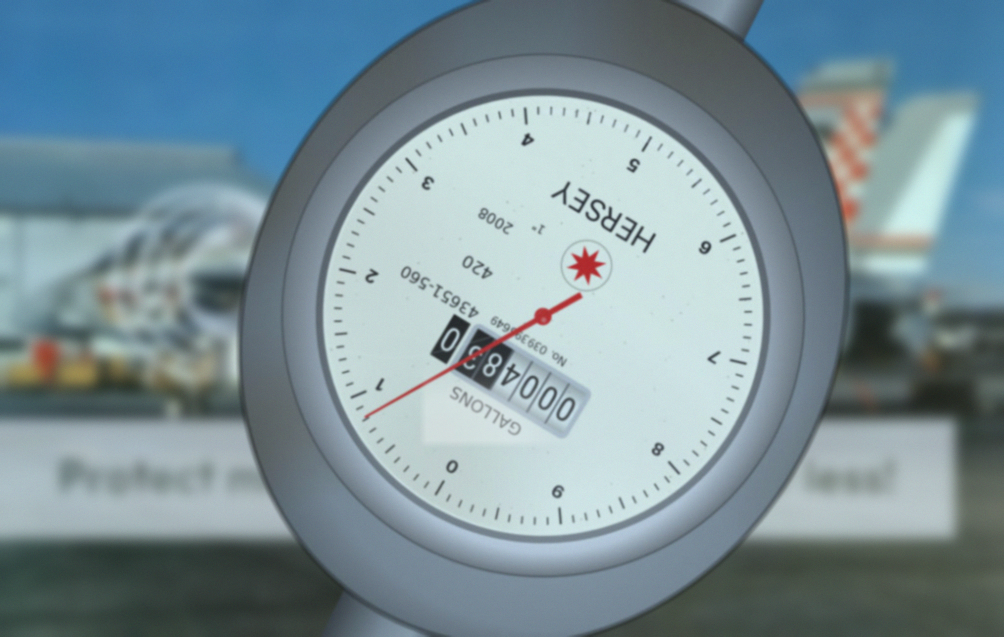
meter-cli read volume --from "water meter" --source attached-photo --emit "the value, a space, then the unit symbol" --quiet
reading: 4830.8 gal
